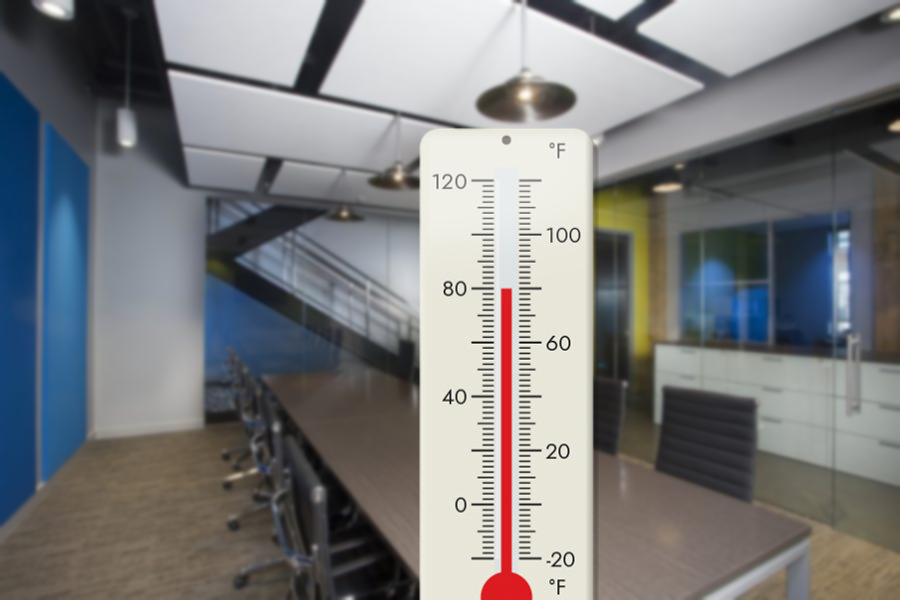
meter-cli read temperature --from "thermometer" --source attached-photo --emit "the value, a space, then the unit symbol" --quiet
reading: 80 °F
